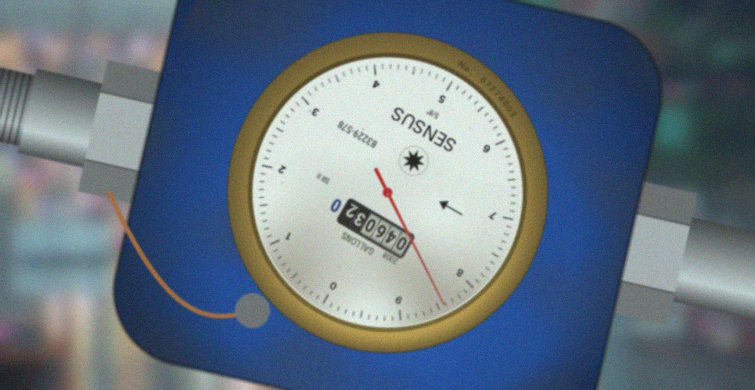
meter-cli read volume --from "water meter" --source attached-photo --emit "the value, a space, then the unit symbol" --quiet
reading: 460318.4 gal
